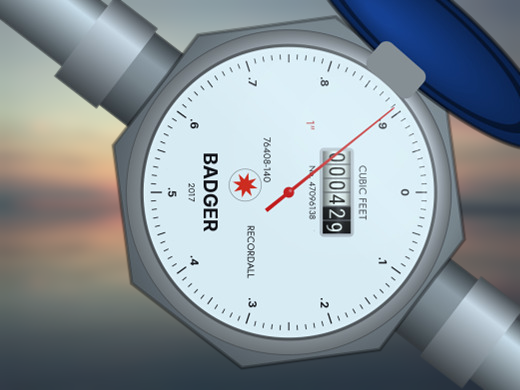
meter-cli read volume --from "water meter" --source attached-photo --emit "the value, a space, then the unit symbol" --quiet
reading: 428.89 ft³
